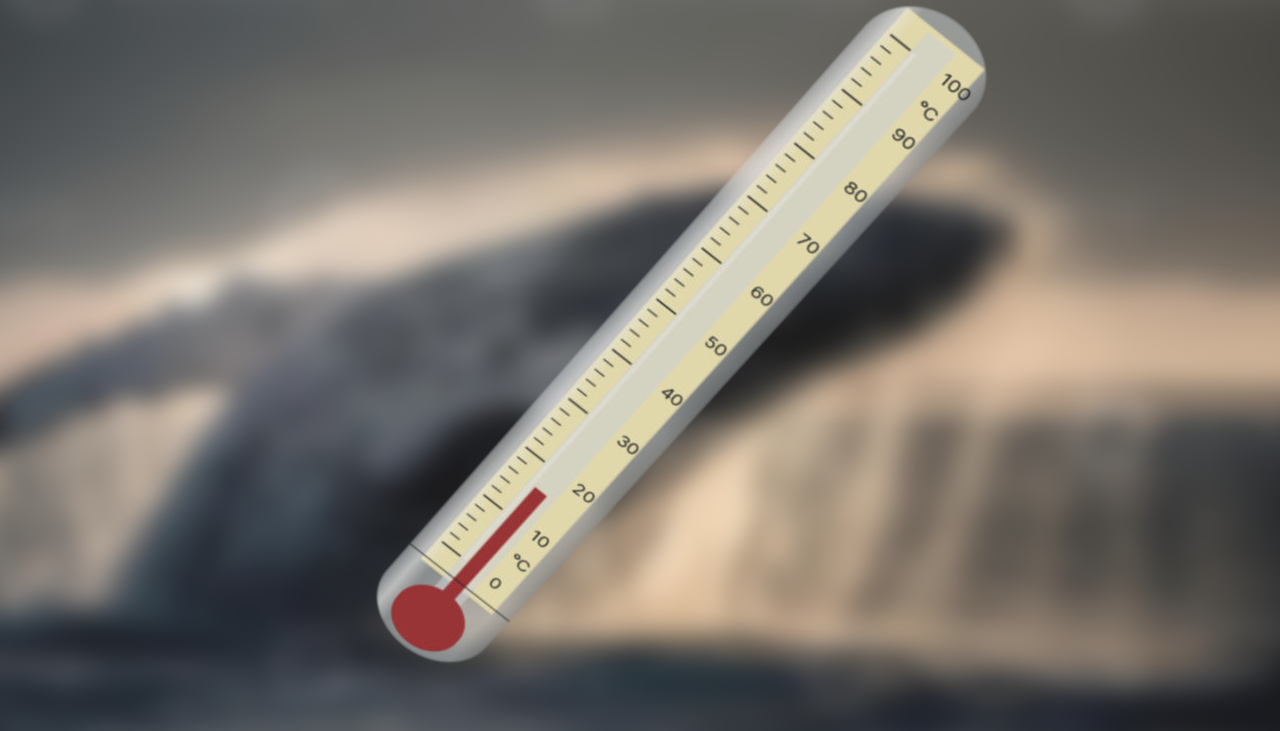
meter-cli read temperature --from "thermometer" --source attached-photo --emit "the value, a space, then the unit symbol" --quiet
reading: 16 °C
